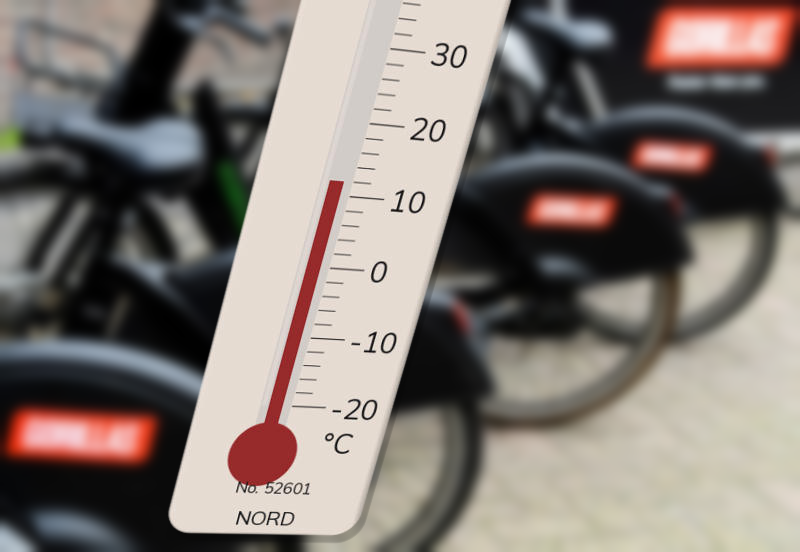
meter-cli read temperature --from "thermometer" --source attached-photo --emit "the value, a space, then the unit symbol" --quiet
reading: 12 °C
